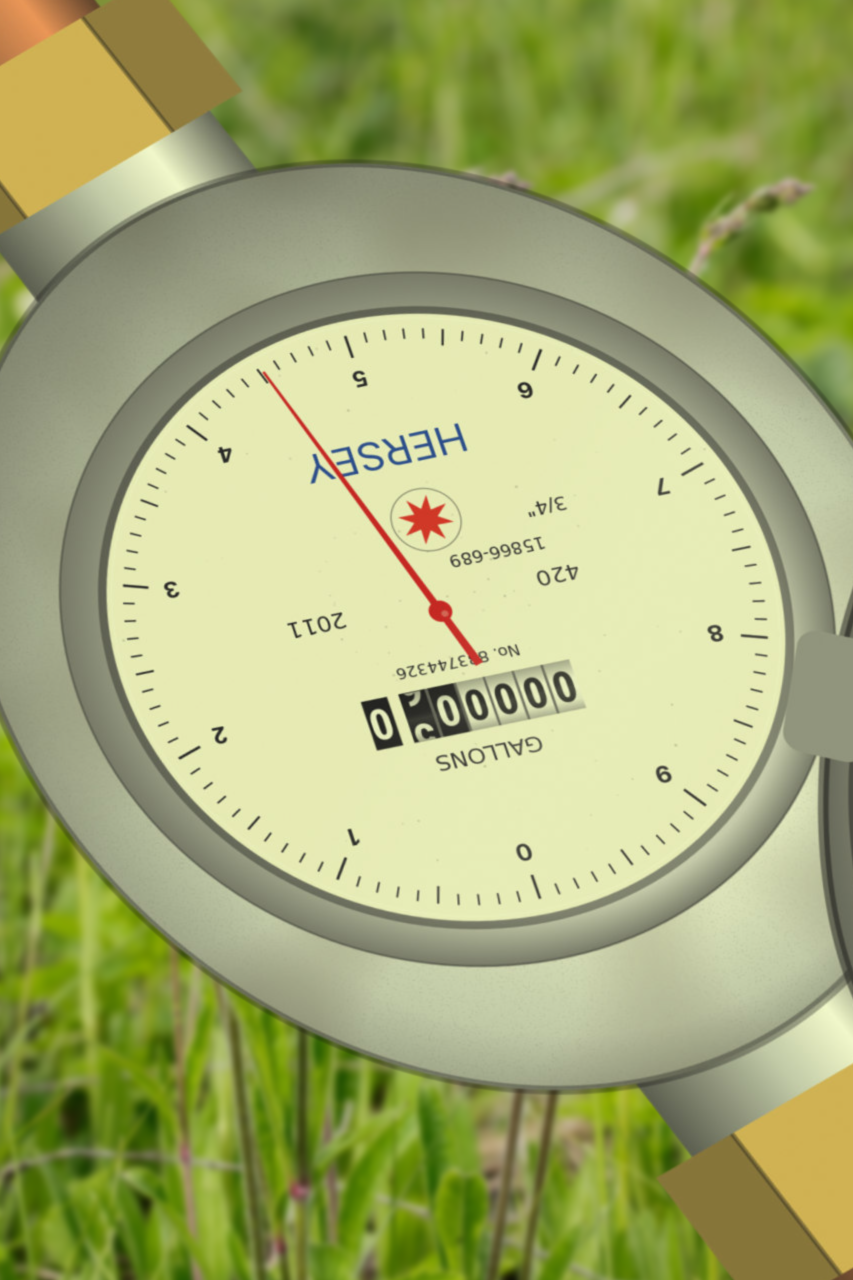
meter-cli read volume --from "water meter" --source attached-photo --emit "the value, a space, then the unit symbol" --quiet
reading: 54.5 gal
